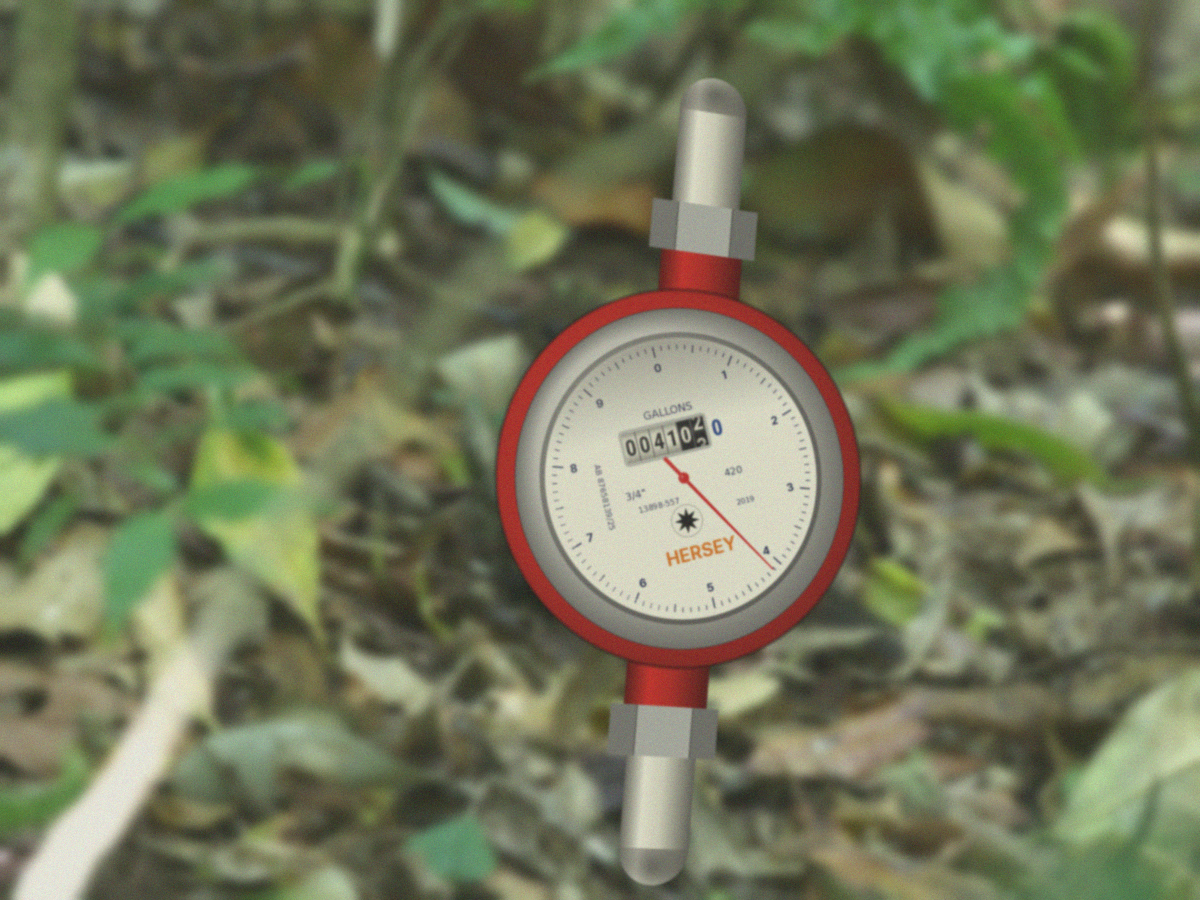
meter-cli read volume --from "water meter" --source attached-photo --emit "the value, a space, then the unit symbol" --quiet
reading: 41024.1 gal
